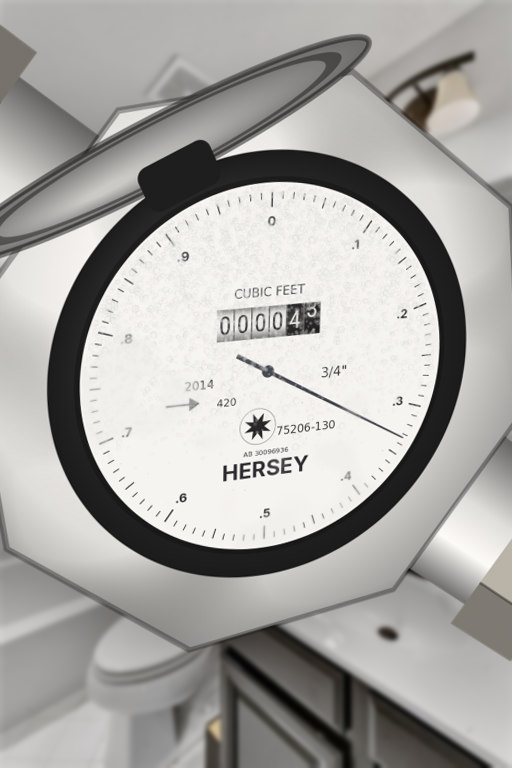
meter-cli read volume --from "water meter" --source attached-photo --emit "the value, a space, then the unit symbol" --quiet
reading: 43.33 ft³
